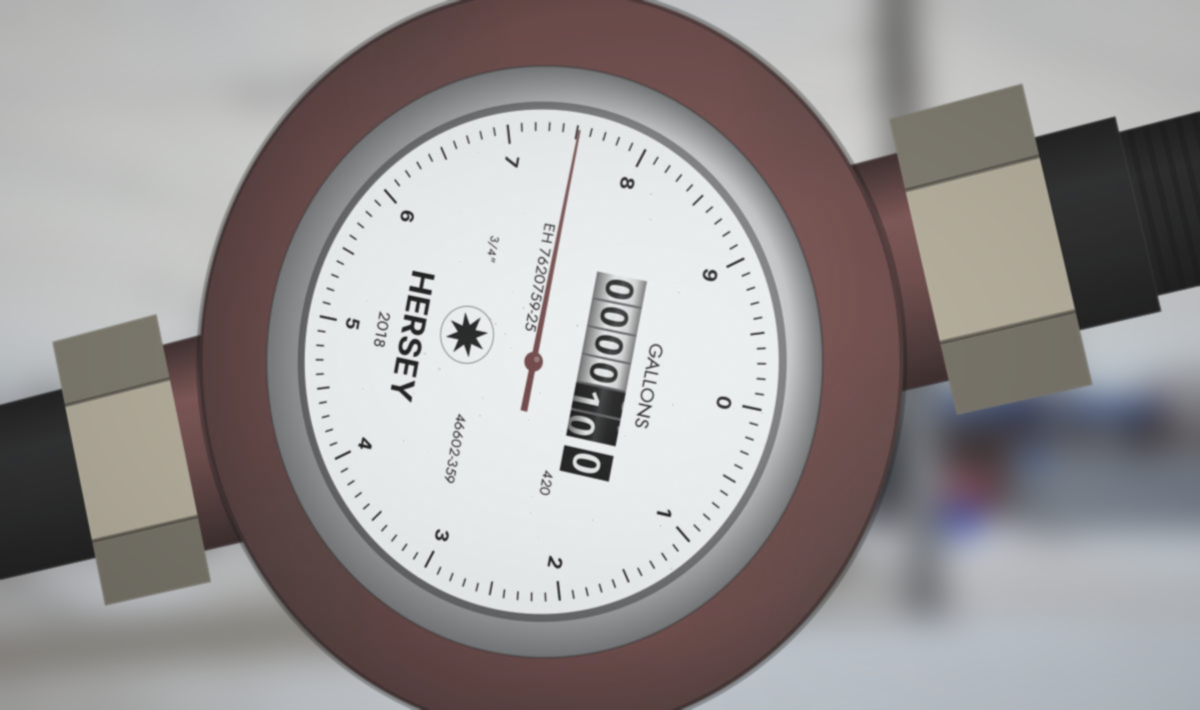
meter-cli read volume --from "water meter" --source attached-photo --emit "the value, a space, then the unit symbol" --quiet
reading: 97.5 gal
